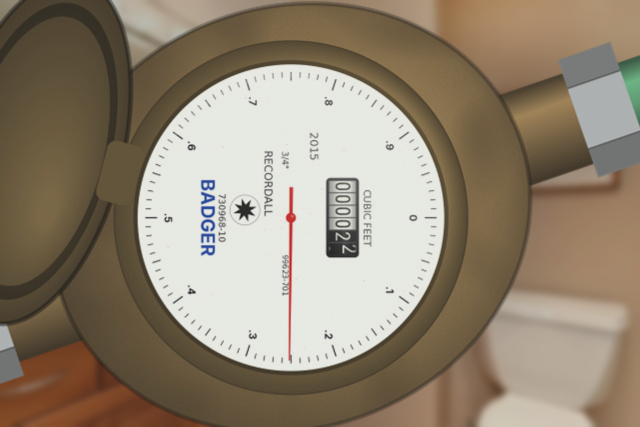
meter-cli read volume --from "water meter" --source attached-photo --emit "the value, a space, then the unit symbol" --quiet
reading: 22.25 ft³
